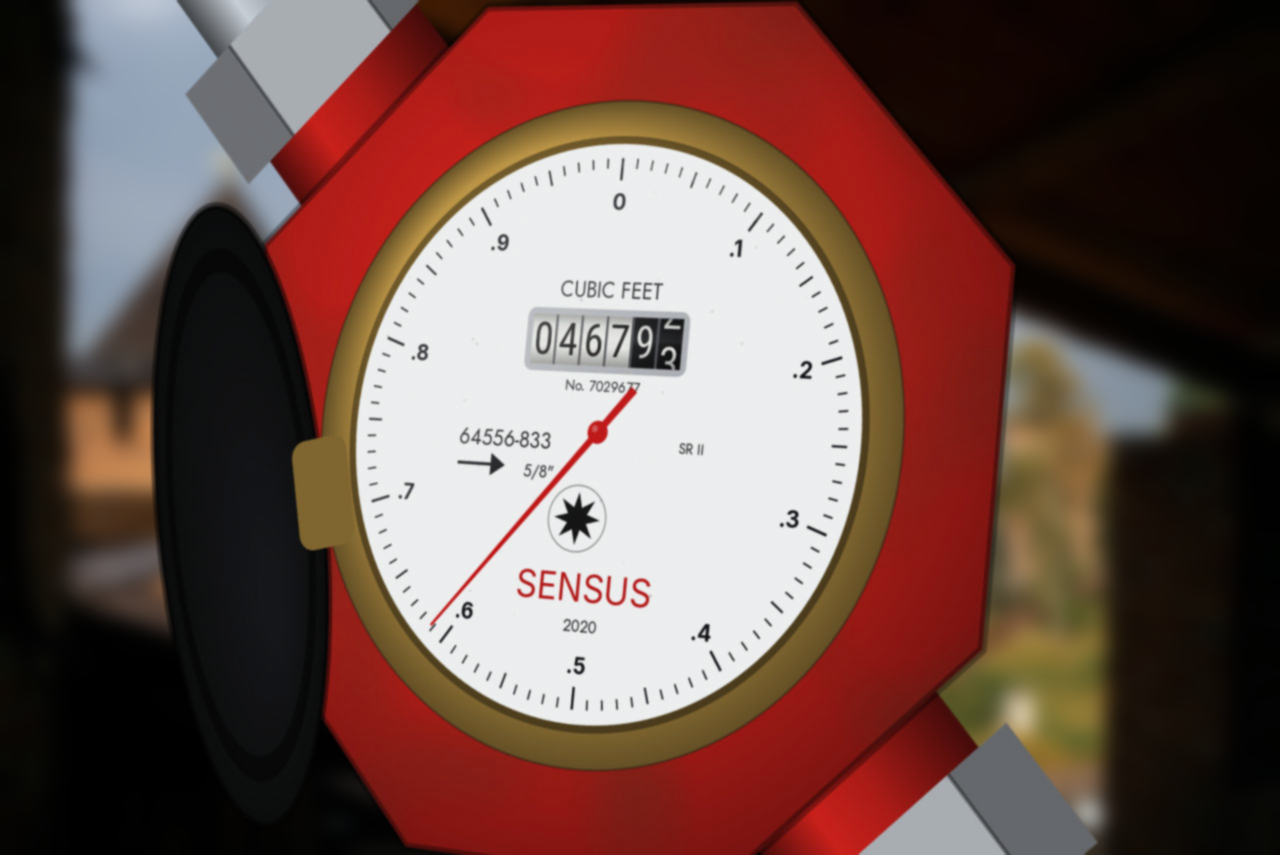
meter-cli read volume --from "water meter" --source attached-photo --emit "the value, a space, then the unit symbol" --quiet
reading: 46792.61 ft³
